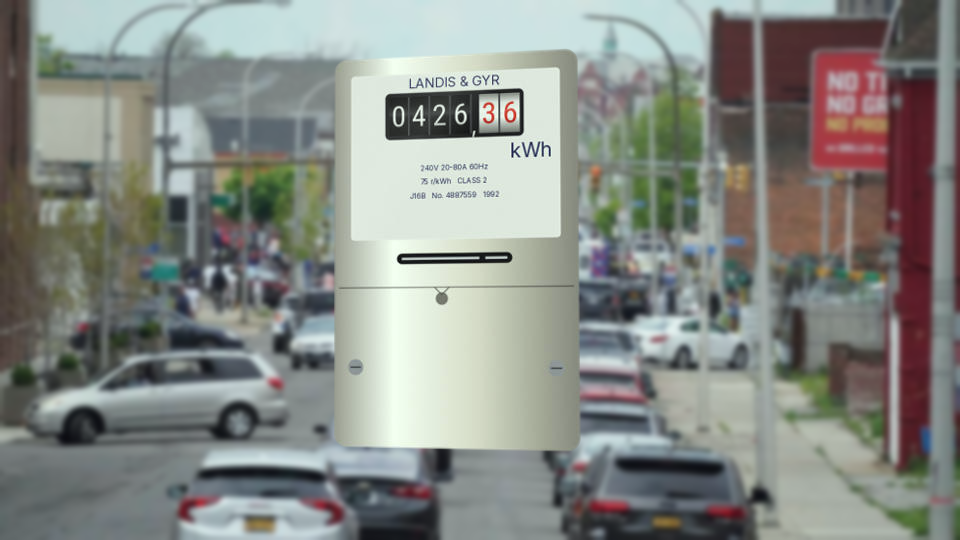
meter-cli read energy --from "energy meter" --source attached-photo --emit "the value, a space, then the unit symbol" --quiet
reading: 426.36 kWh
